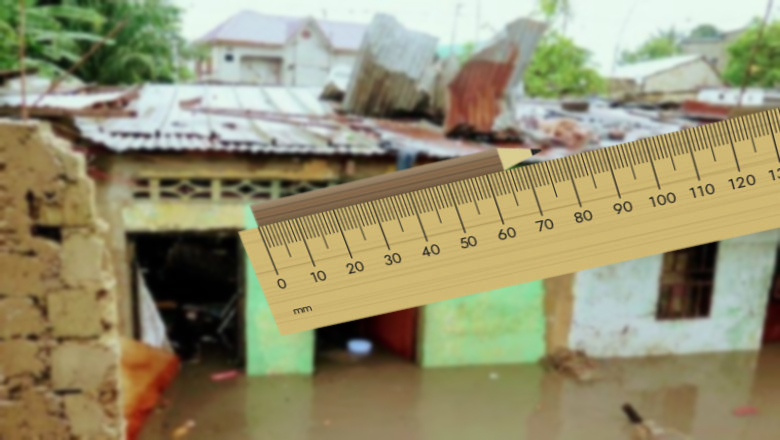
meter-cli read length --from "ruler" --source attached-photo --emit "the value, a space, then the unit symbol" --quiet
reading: 75 mm
